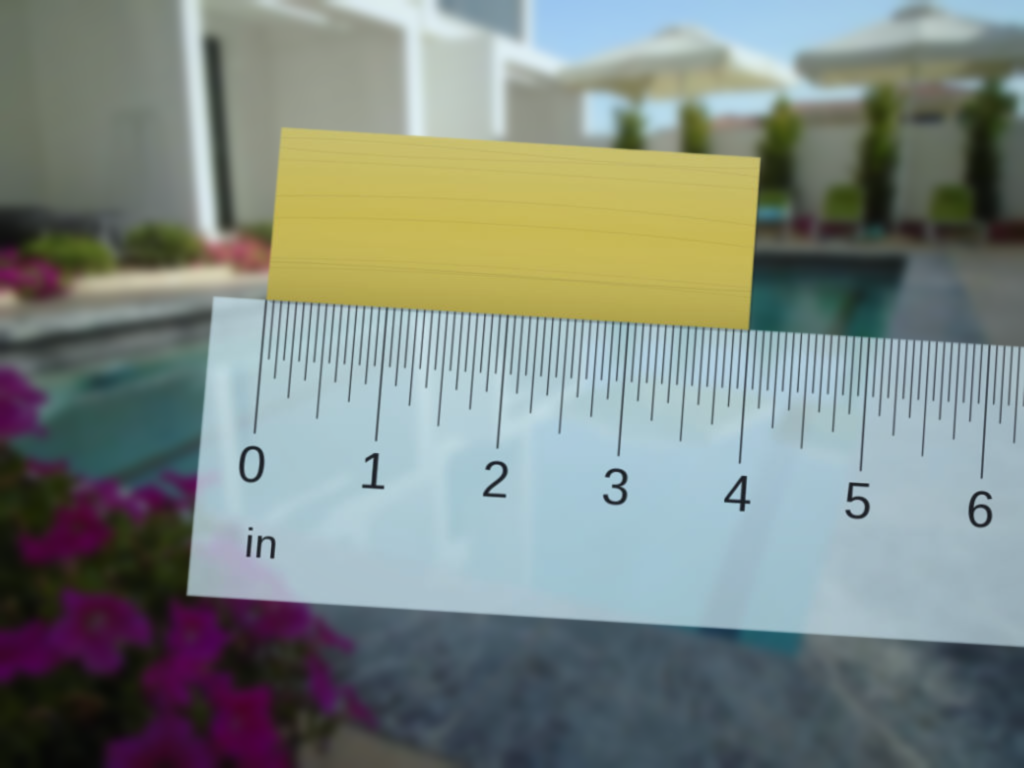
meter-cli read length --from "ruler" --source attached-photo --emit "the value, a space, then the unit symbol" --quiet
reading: 4 in
